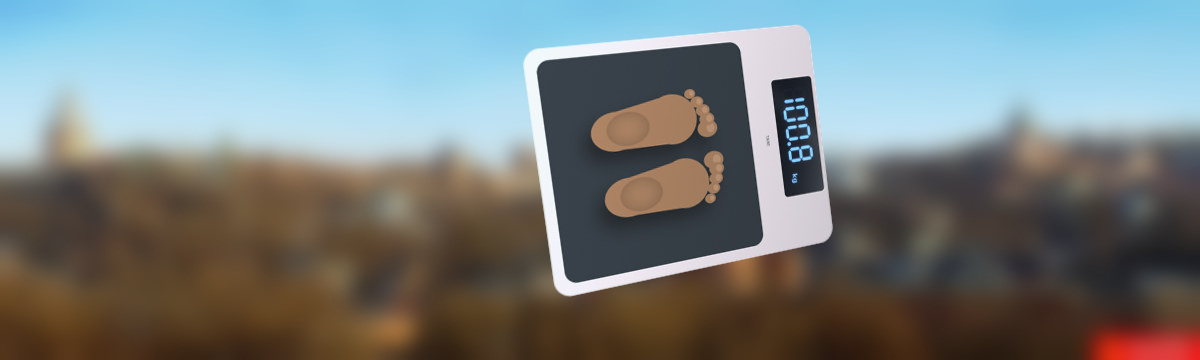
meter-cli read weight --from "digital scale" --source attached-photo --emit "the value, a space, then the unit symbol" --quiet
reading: 100.8 kg
